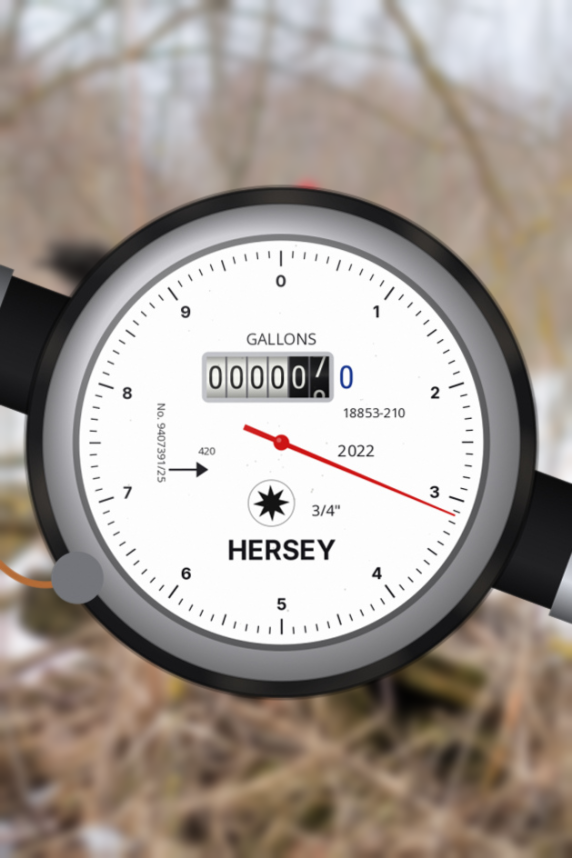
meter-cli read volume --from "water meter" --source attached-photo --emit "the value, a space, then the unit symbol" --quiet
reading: 73.1 gal
